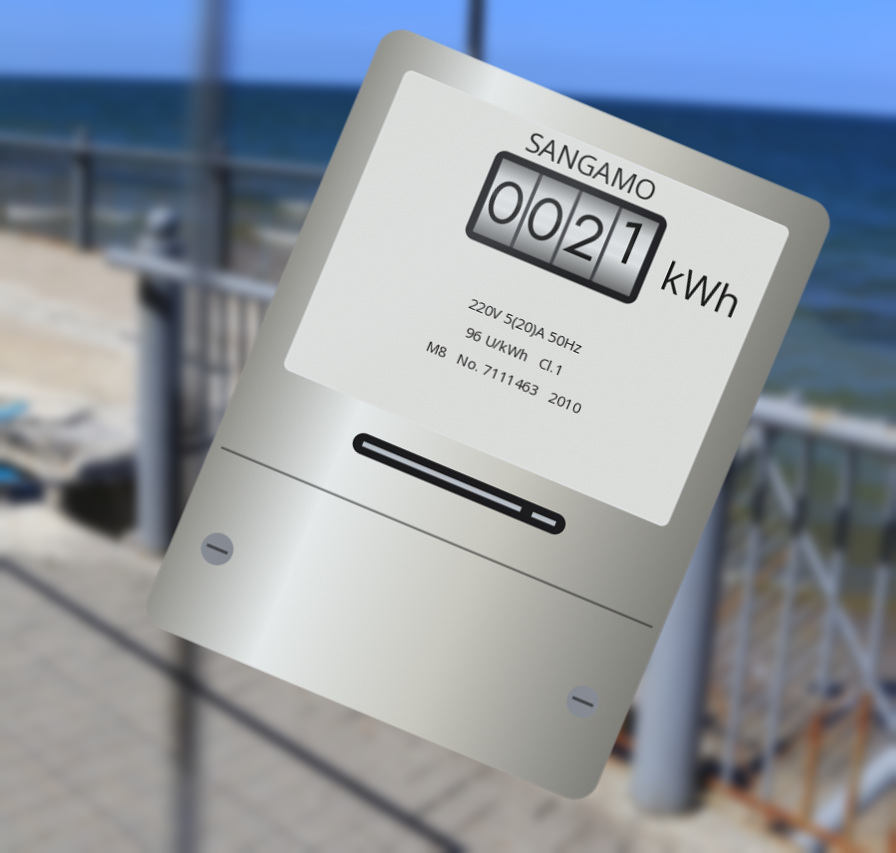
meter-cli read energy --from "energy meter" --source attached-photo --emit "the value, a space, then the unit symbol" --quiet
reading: 21 kWh
